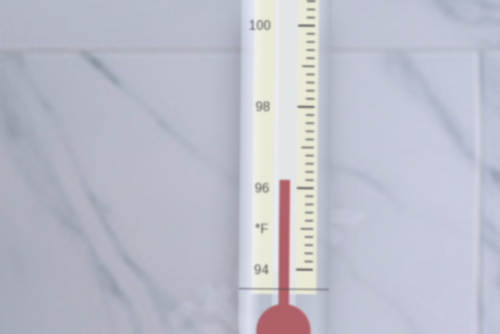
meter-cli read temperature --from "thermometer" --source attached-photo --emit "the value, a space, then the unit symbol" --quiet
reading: 96.2 °F
